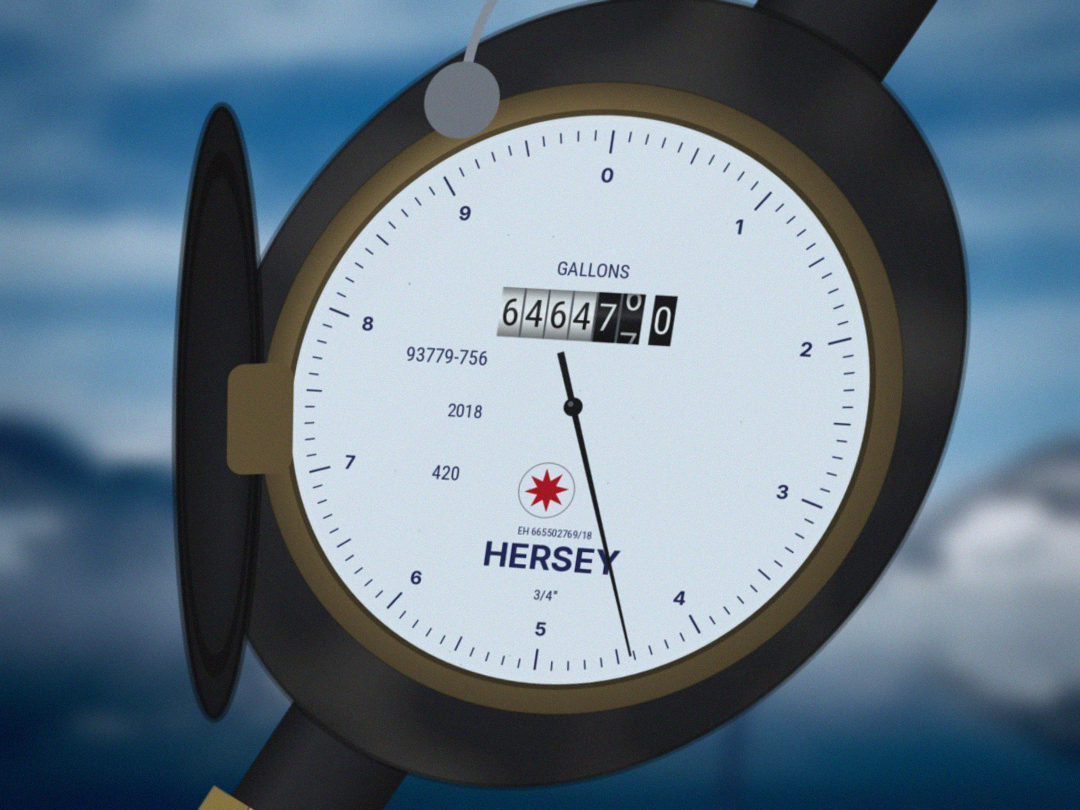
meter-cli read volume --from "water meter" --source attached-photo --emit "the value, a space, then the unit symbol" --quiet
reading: 6464764.4 gal
